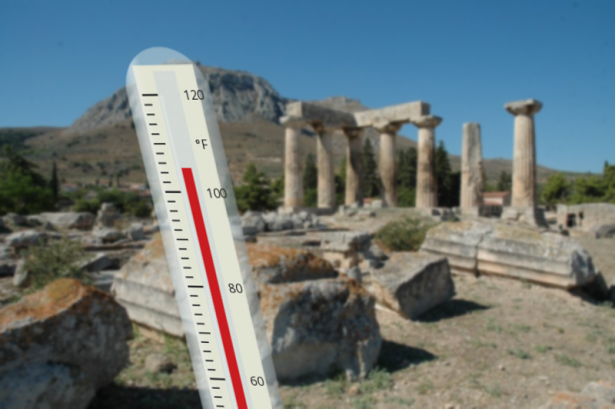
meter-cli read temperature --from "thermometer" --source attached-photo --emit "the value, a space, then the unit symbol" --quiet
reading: 105 °F
